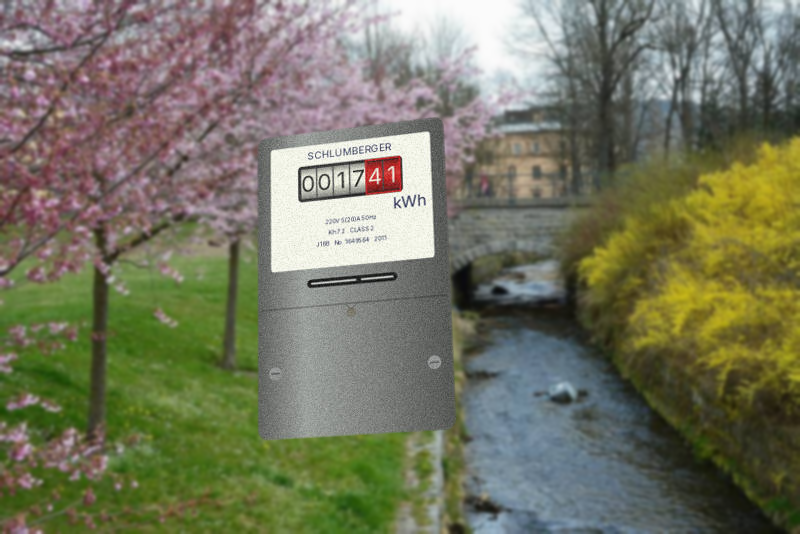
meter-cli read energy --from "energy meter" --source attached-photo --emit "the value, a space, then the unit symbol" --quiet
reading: 17.41 kWh
